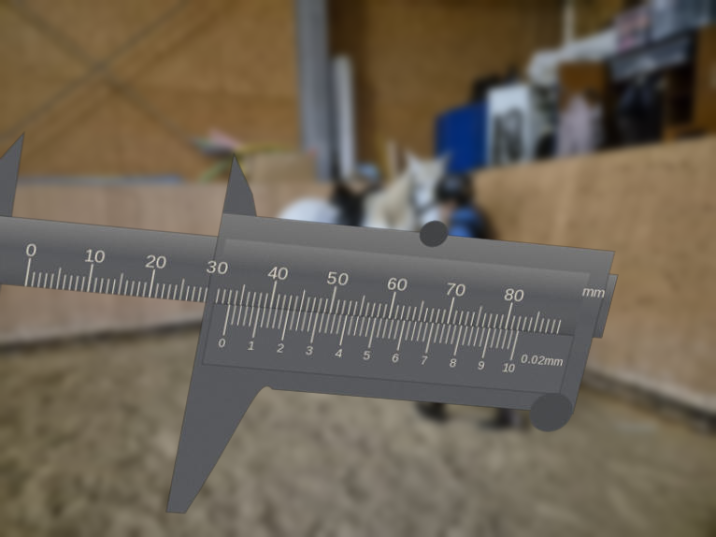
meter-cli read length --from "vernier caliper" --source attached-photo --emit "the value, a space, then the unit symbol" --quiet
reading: 33.2 mm
